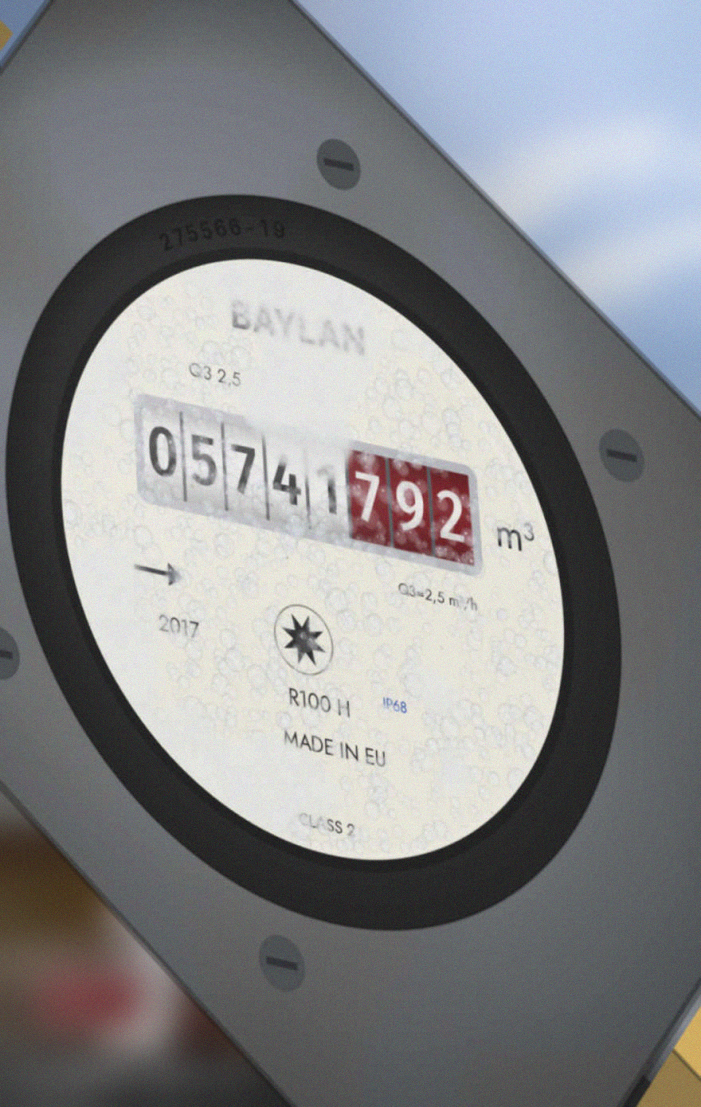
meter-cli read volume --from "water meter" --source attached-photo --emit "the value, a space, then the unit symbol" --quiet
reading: 5741.792 m³
